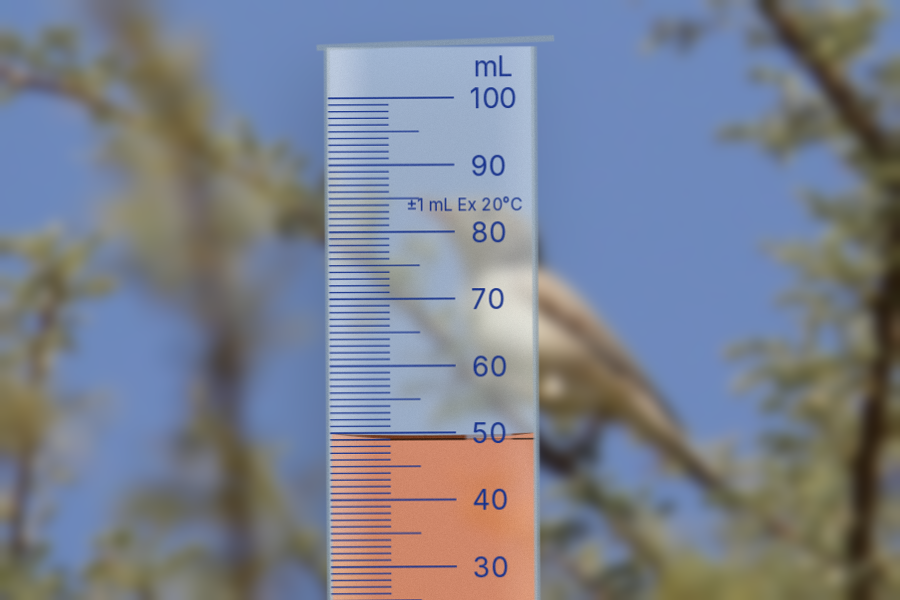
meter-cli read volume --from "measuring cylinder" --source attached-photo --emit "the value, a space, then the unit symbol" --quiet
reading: 49 mL
